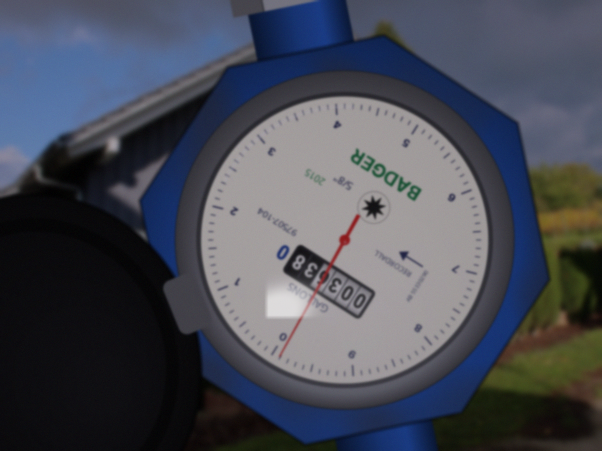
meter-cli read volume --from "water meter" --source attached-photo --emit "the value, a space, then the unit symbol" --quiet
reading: 36379.9 gal
